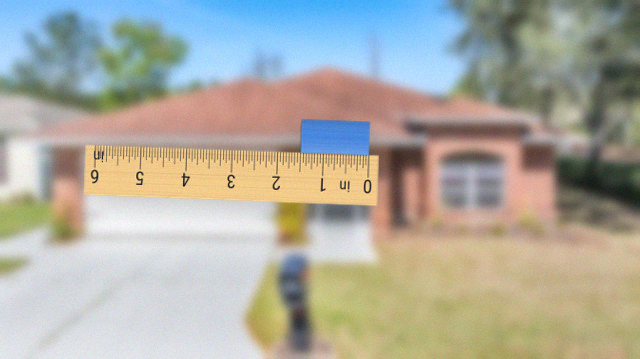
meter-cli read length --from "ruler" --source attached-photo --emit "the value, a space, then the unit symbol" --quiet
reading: 1.5 in
